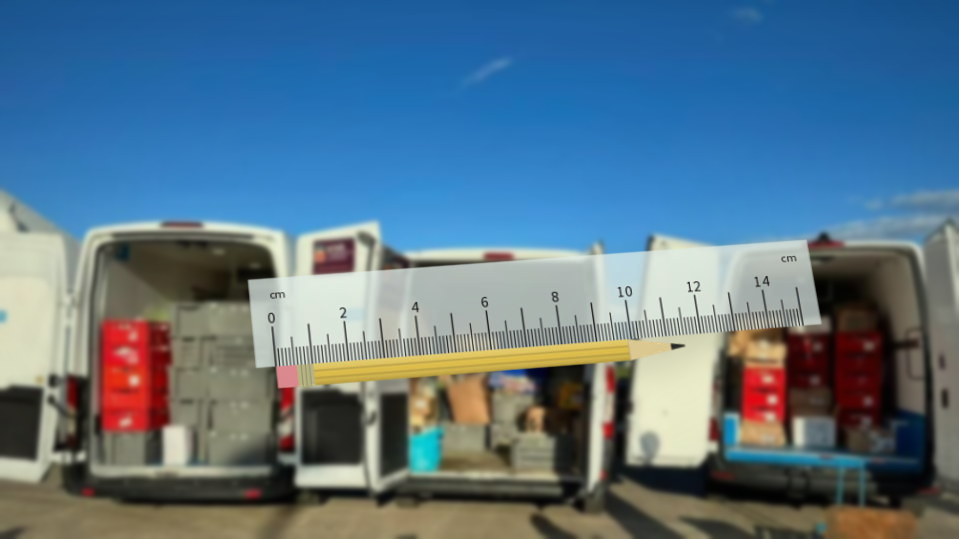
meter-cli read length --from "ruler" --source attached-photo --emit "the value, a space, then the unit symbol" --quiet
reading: 11.5 cm
